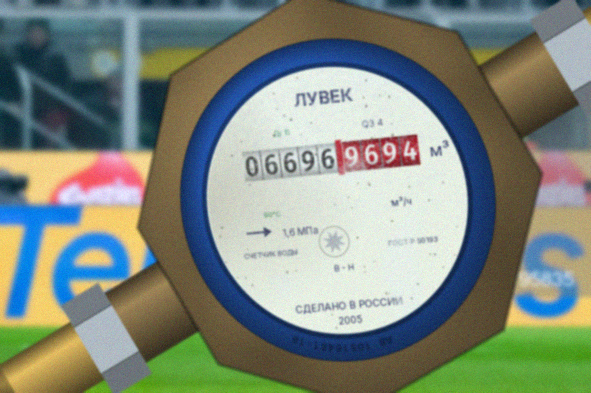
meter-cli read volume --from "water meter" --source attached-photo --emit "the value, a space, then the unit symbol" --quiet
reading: 6696.9694 m³
